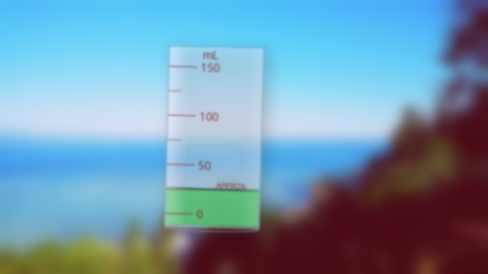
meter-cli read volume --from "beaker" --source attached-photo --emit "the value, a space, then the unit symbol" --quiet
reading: 25 mL
